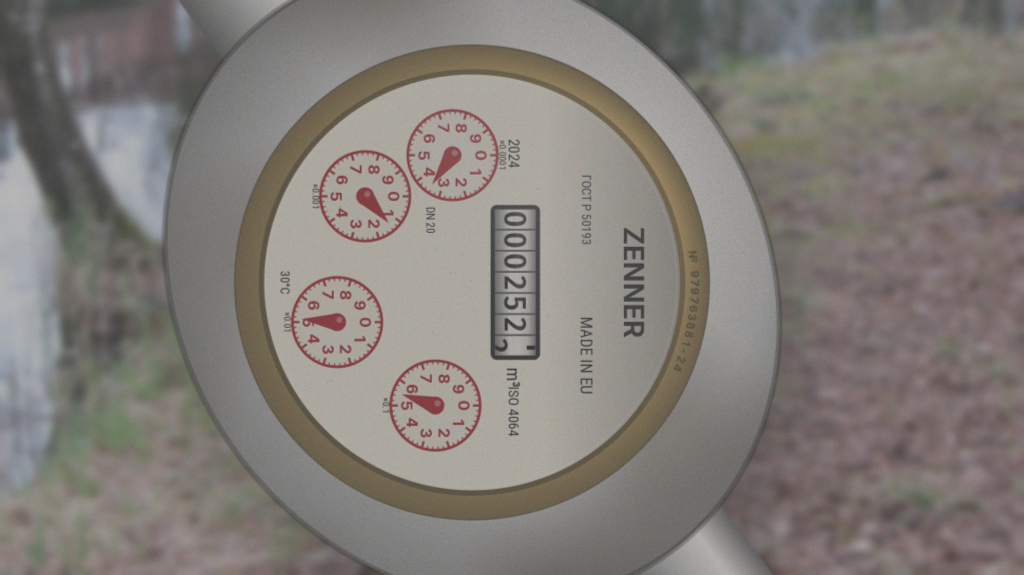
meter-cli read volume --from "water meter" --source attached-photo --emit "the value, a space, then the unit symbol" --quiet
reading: 2521.5513 m³
